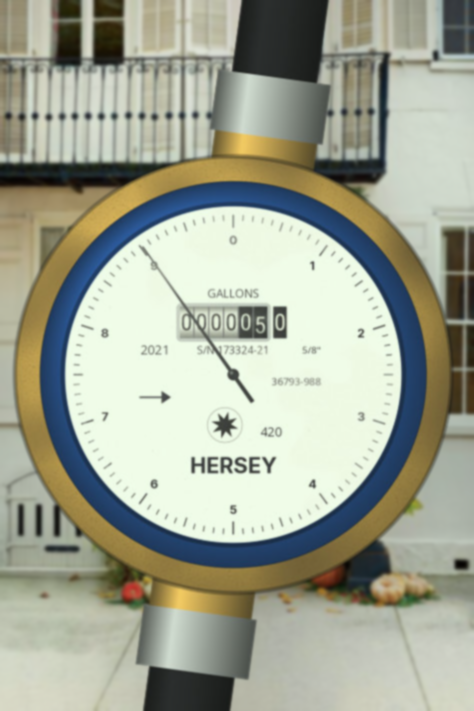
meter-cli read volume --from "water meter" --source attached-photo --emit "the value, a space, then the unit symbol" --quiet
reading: 49.0 gal
